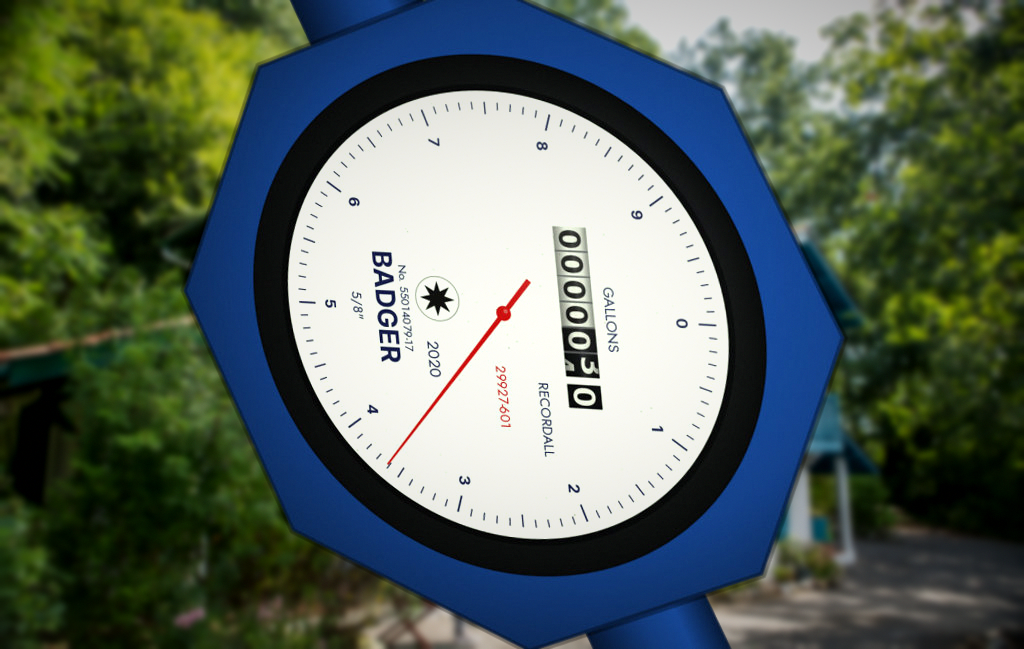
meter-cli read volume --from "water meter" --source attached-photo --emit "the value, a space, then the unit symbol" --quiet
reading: 33.6 gal
